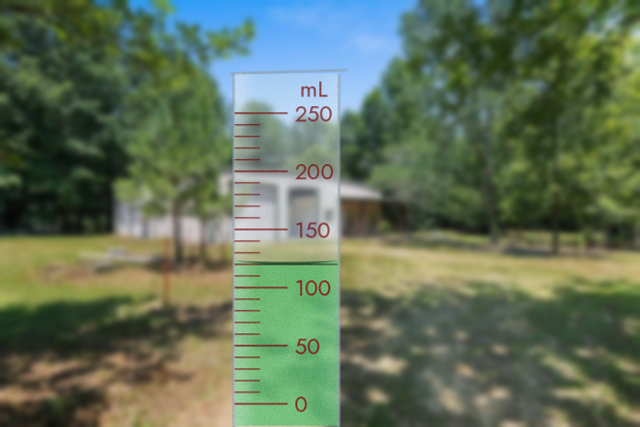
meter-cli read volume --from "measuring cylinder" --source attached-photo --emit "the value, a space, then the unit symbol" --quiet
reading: 120 mL
